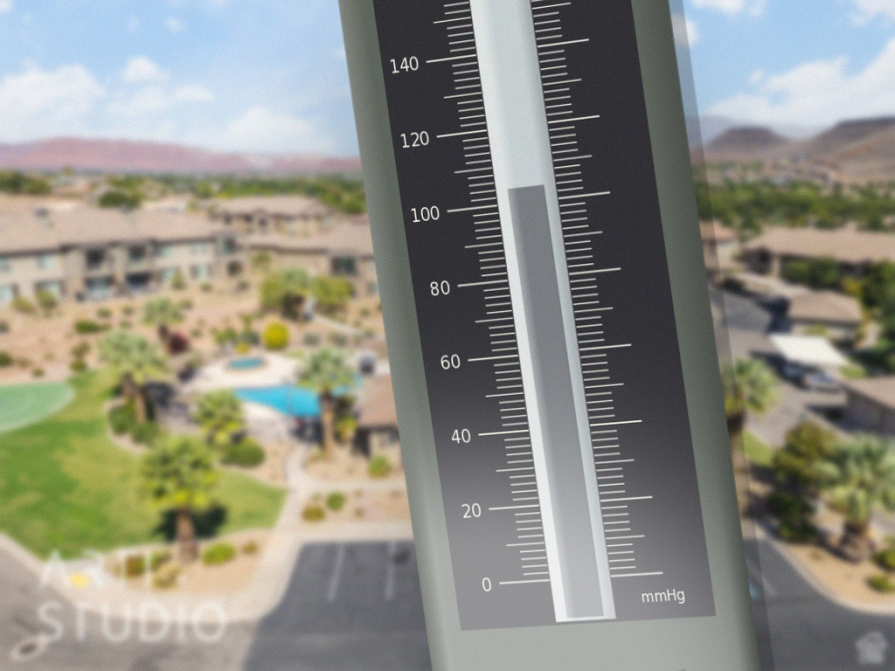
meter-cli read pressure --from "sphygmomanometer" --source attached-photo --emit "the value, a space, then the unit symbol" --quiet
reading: 104 mmHg
